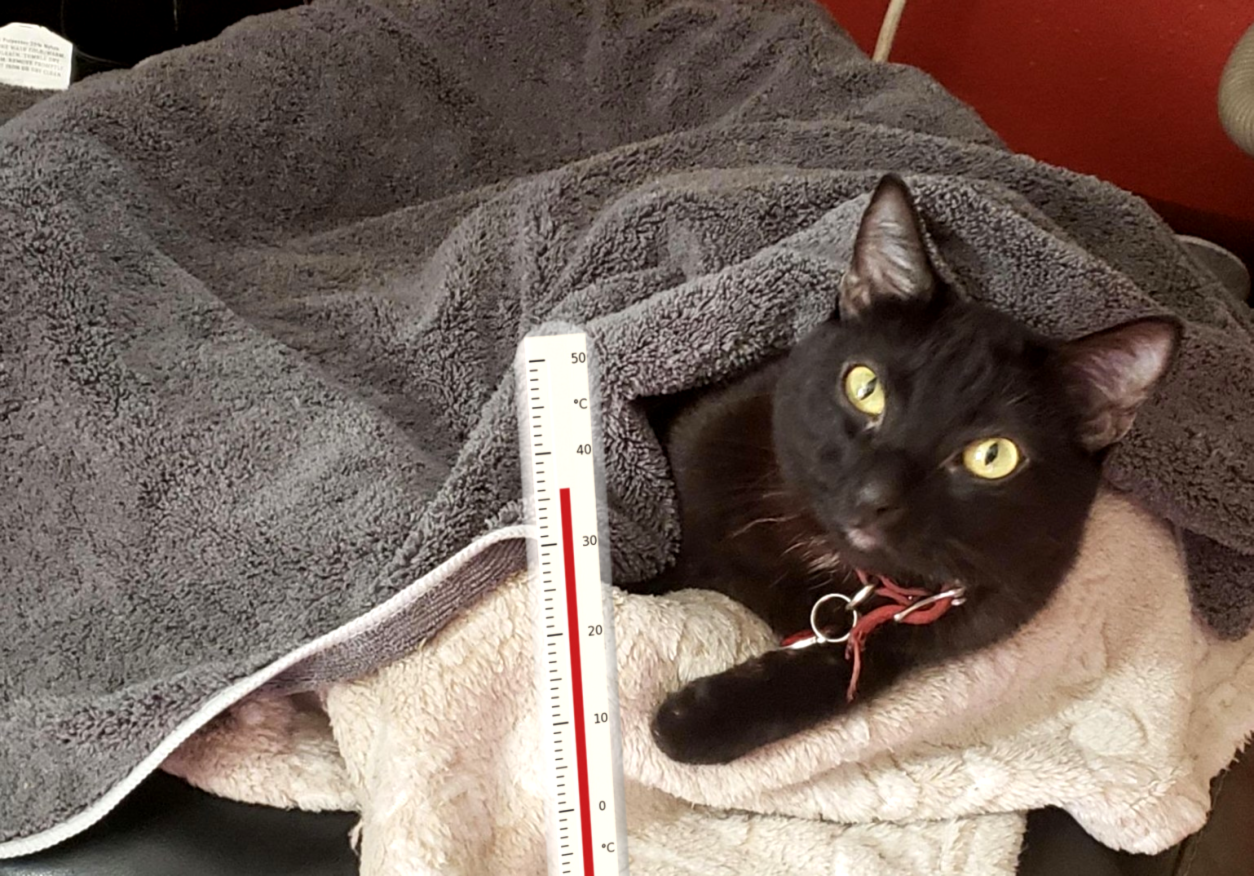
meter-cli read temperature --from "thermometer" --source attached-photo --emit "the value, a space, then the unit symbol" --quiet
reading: 36 °C
